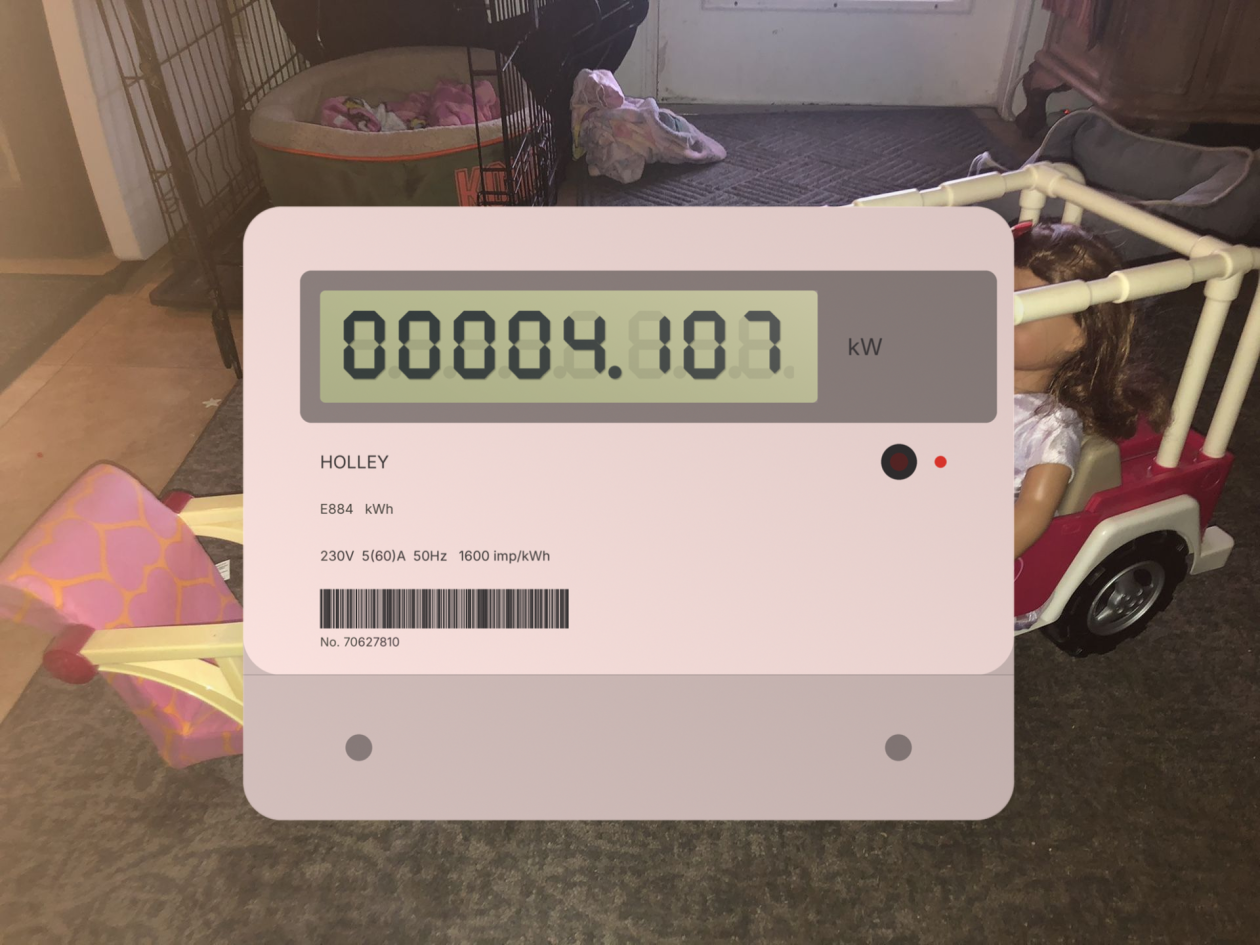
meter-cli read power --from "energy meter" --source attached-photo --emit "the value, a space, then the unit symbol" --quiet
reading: 4.107 kW
